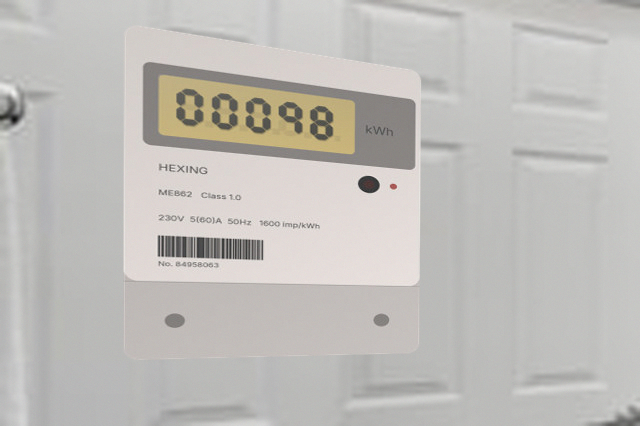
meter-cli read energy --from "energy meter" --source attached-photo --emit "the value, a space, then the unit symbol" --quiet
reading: 98 kWh
